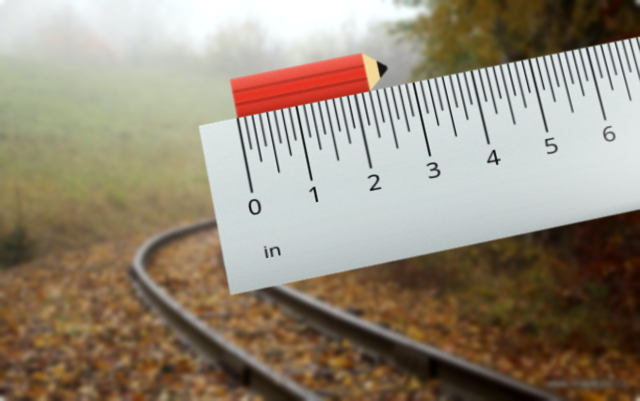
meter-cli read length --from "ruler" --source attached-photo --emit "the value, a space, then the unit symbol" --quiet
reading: 2.625 in
